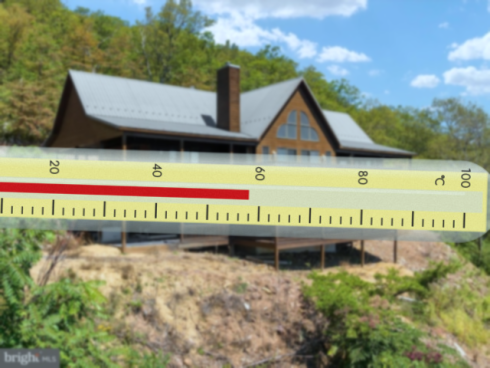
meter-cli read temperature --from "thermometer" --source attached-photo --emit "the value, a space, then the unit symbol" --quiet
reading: 58 °C
